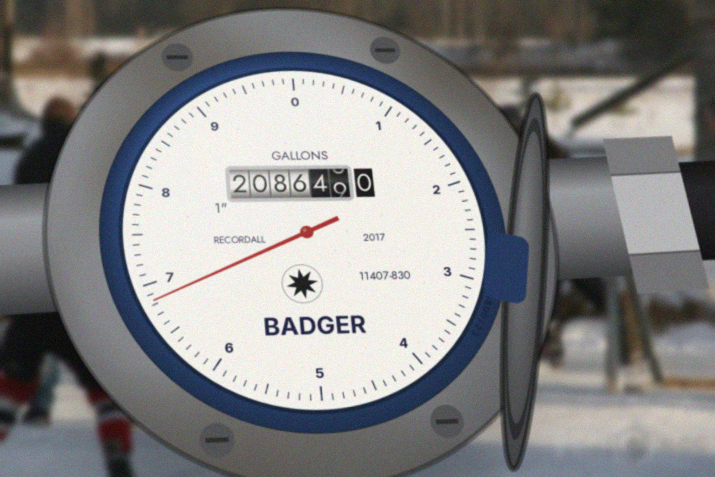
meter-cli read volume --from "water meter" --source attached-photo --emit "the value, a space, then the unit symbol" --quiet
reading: 2086486.8 gal
